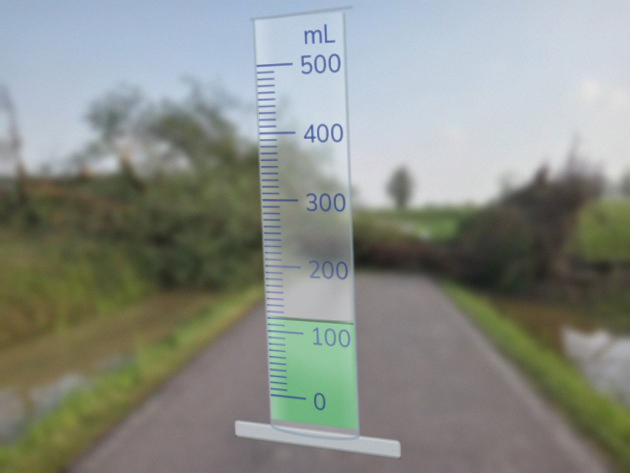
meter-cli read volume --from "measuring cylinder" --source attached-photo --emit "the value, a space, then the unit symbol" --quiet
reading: 120 mL
